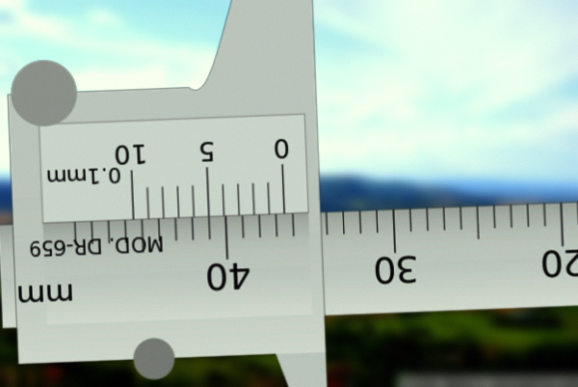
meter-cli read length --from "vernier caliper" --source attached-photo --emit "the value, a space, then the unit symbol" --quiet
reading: 36.5 mm
